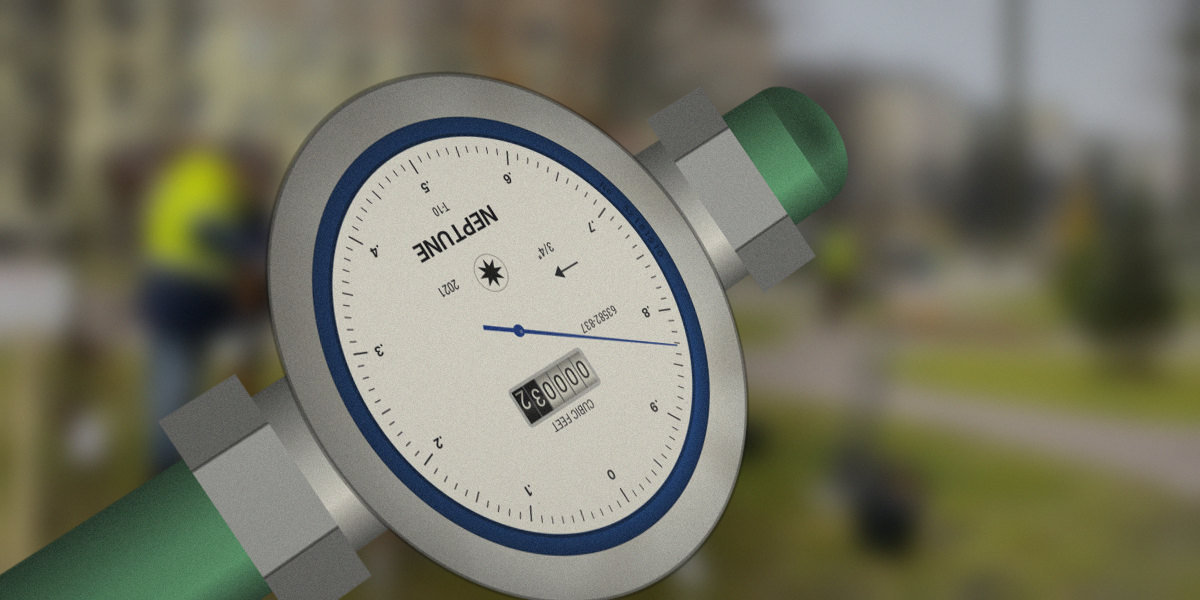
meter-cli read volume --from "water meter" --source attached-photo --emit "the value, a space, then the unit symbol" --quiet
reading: 31.83 ft³
